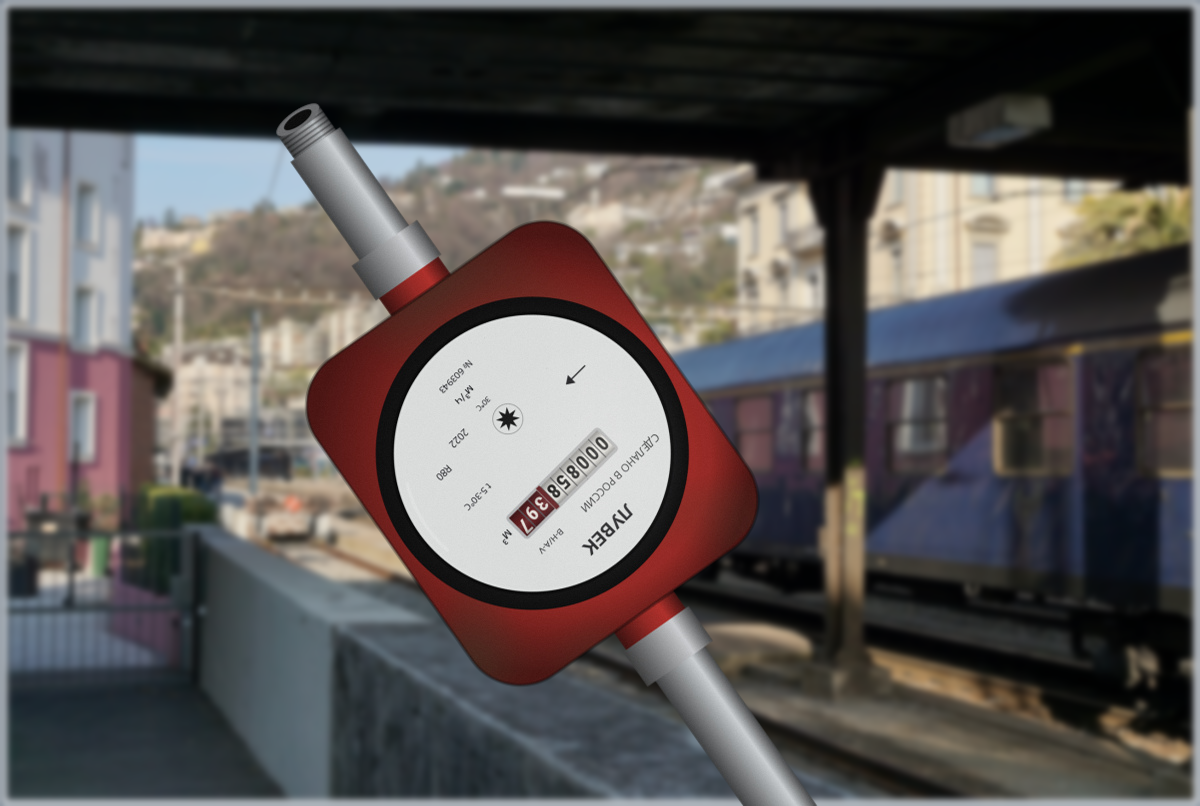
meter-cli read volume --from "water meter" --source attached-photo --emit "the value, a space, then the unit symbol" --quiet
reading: 858.397 m³
